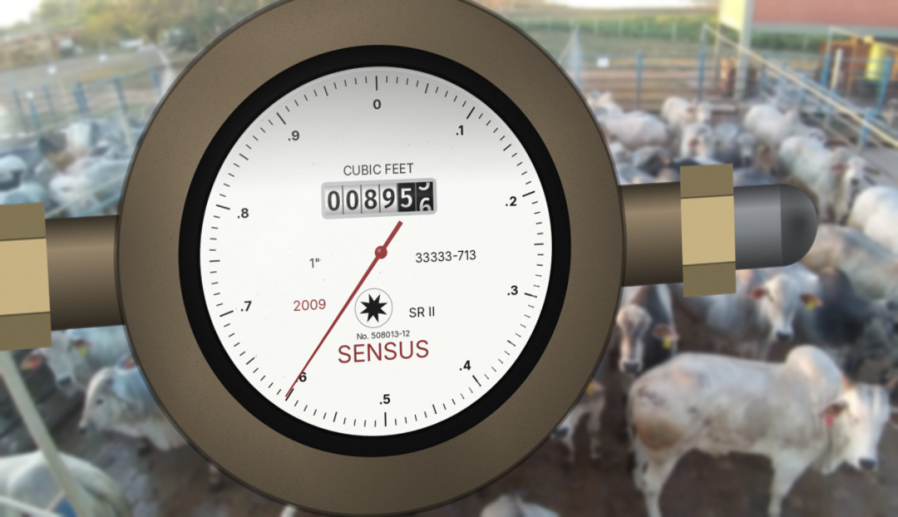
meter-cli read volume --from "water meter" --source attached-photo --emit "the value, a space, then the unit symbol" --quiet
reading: 8955.60 ft³
